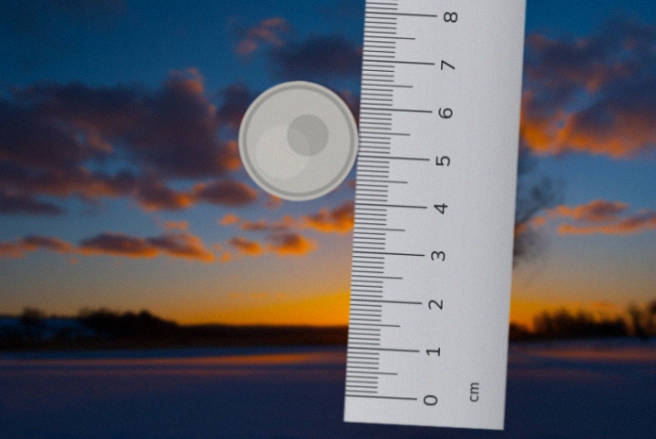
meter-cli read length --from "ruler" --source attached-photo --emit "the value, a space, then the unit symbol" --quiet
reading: 2.5 cm
